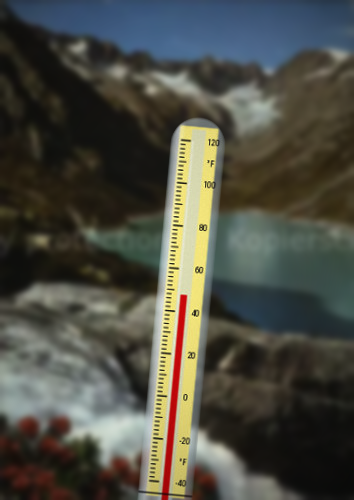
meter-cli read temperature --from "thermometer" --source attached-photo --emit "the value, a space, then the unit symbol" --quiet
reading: 48 °F
